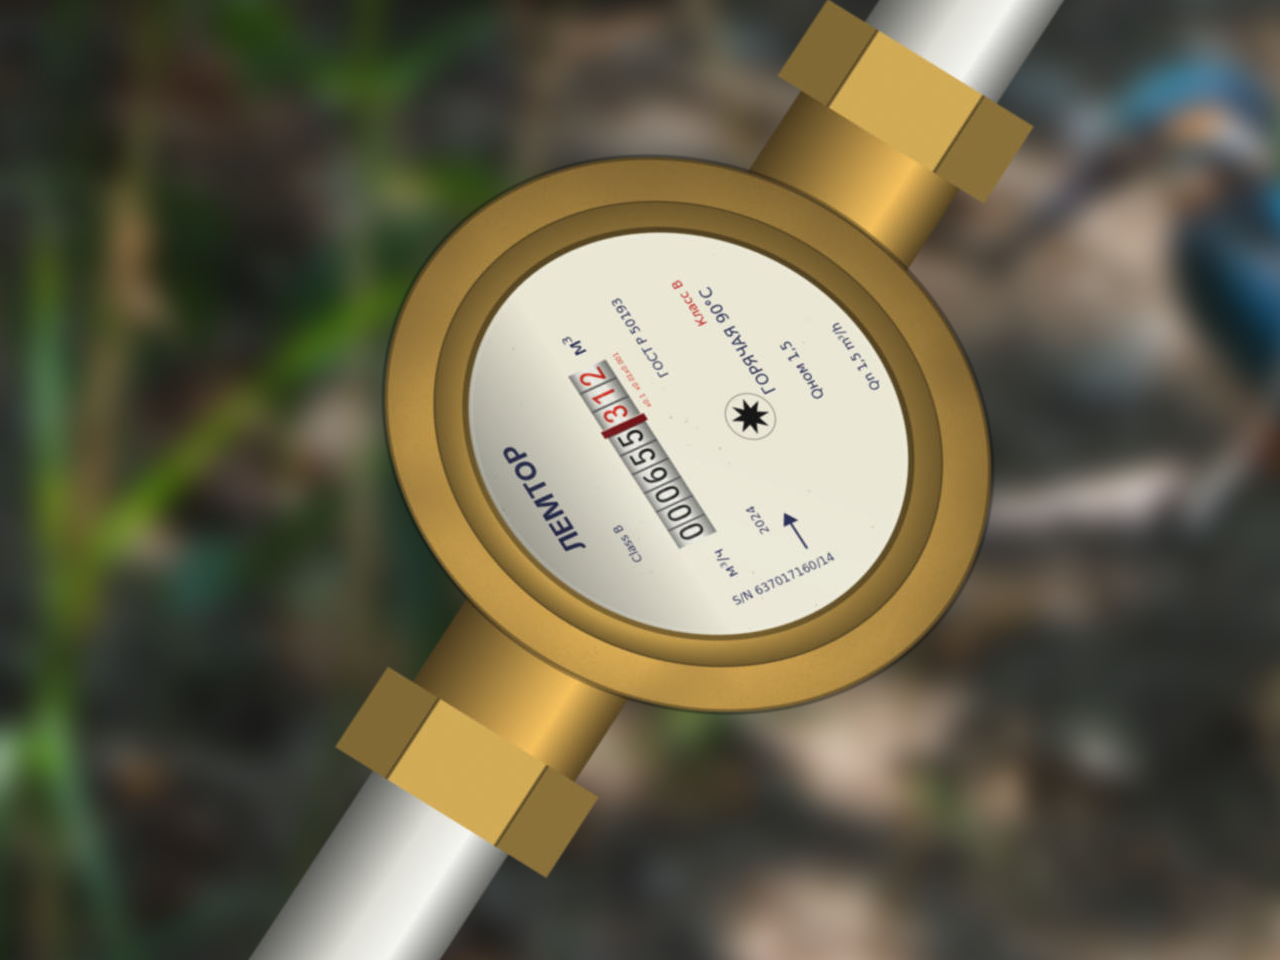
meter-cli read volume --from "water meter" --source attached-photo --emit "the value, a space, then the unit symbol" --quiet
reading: 655.312 m³
